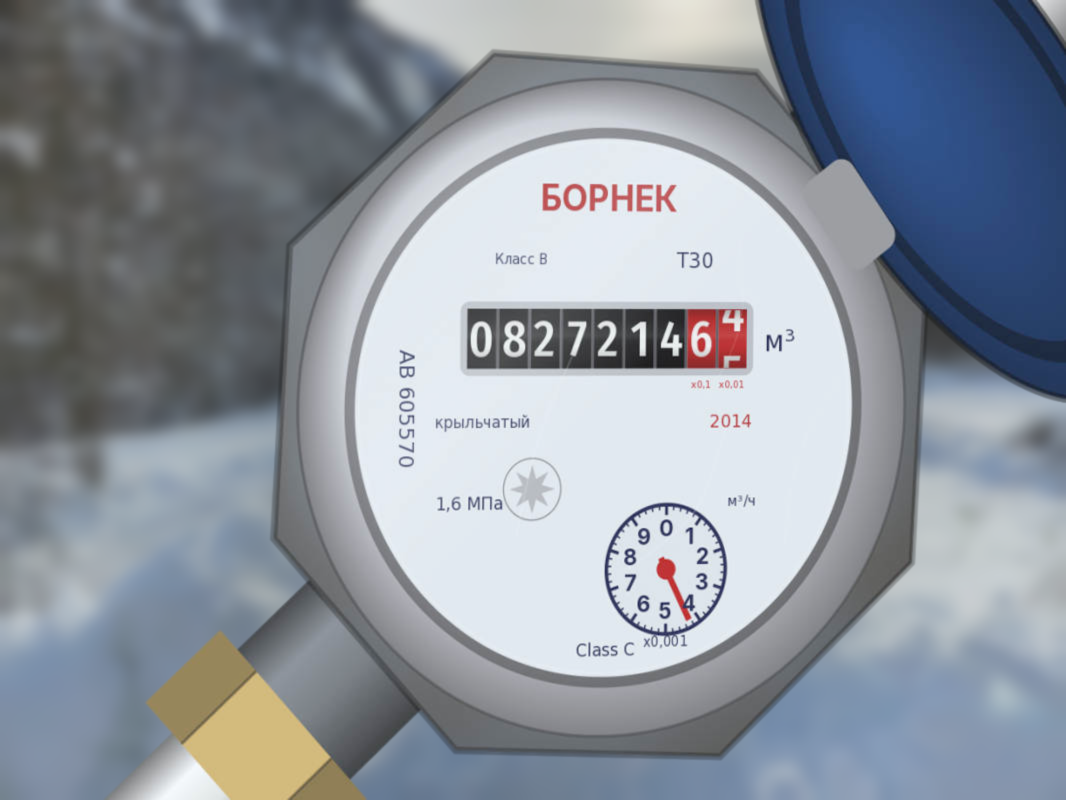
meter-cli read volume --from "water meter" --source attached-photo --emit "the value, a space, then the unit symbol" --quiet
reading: 827214.644 m³
